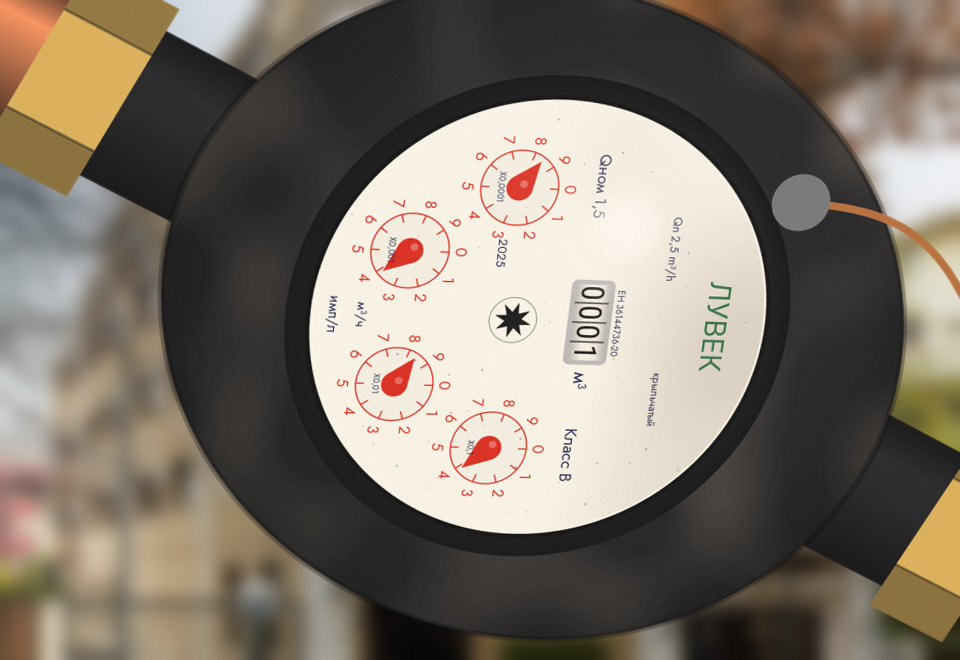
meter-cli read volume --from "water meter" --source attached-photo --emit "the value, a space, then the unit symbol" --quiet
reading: 1.3838 m³
